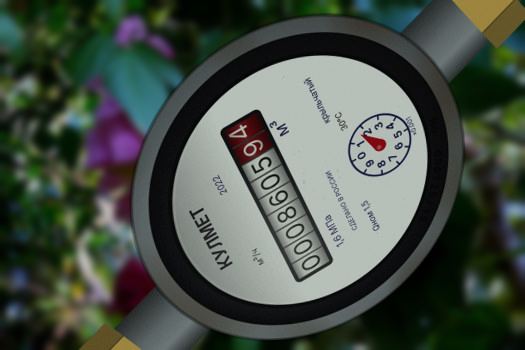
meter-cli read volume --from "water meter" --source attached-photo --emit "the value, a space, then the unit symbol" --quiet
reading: 8605.941 m³
